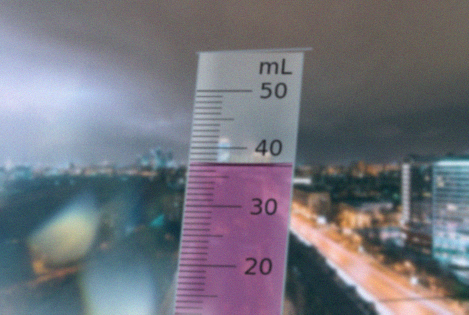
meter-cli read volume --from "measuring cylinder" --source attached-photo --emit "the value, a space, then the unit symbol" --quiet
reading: 37 mL
